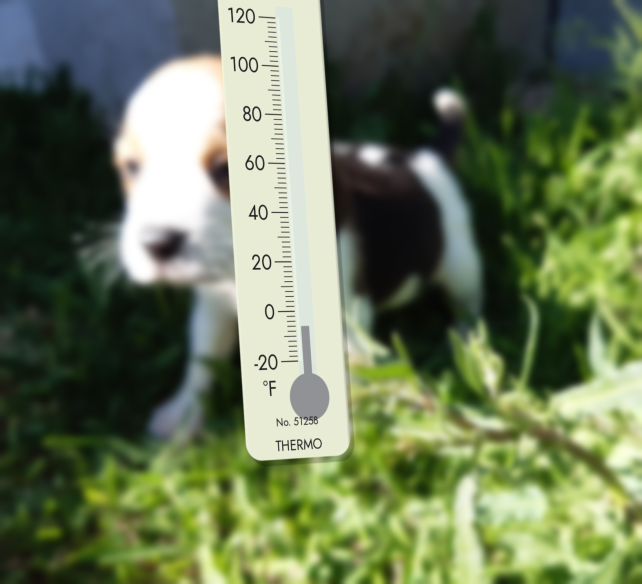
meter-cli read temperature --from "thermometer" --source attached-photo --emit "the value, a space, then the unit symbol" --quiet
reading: -6 °F
